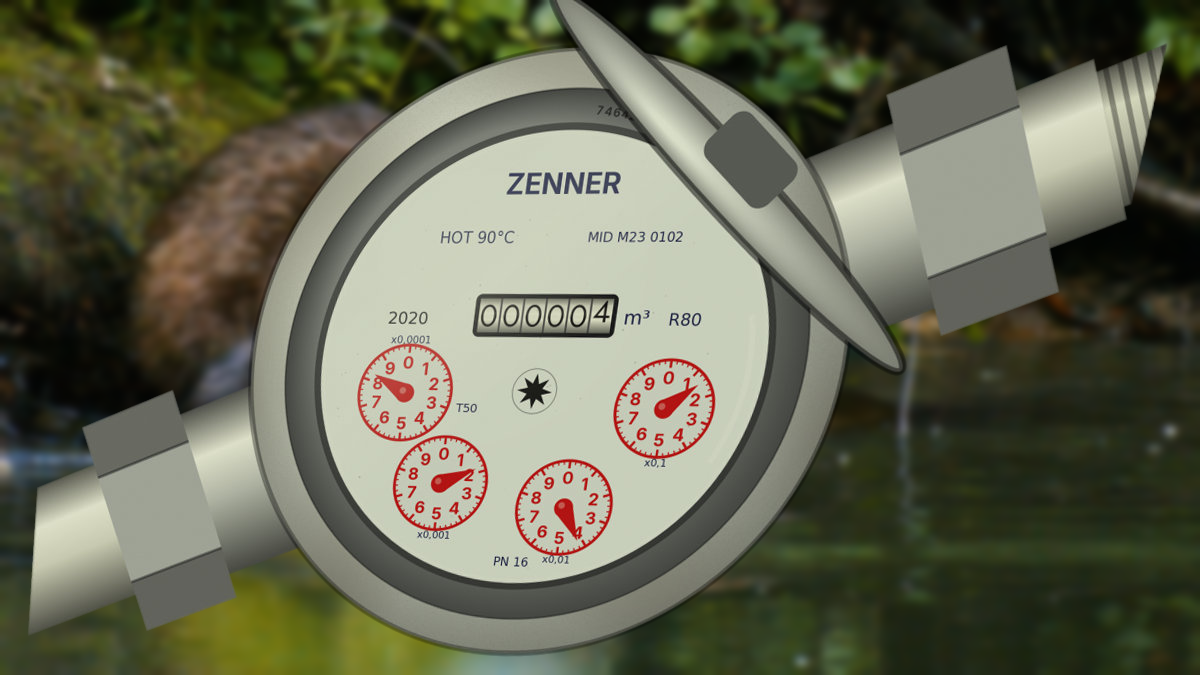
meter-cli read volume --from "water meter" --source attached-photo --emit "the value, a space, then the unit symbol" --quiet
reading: 4.1418 m³
